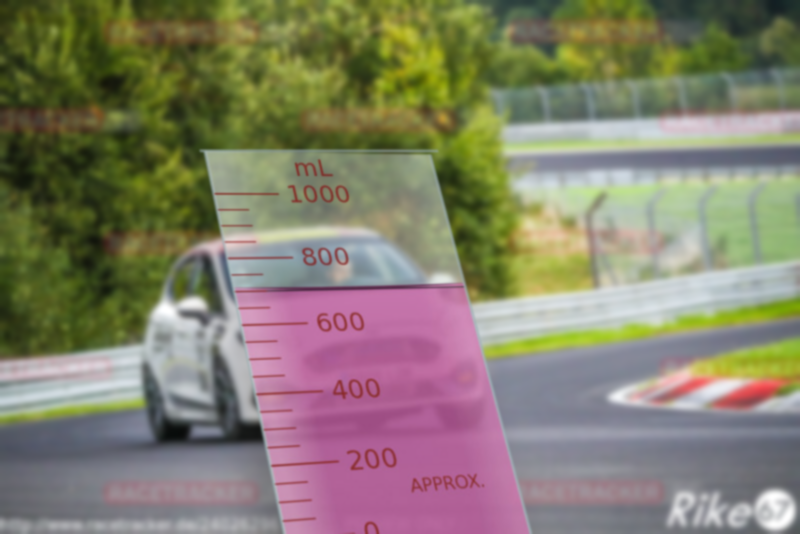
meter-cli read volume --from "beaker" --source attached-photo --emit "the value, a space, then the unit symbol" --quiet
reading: 700 mL
